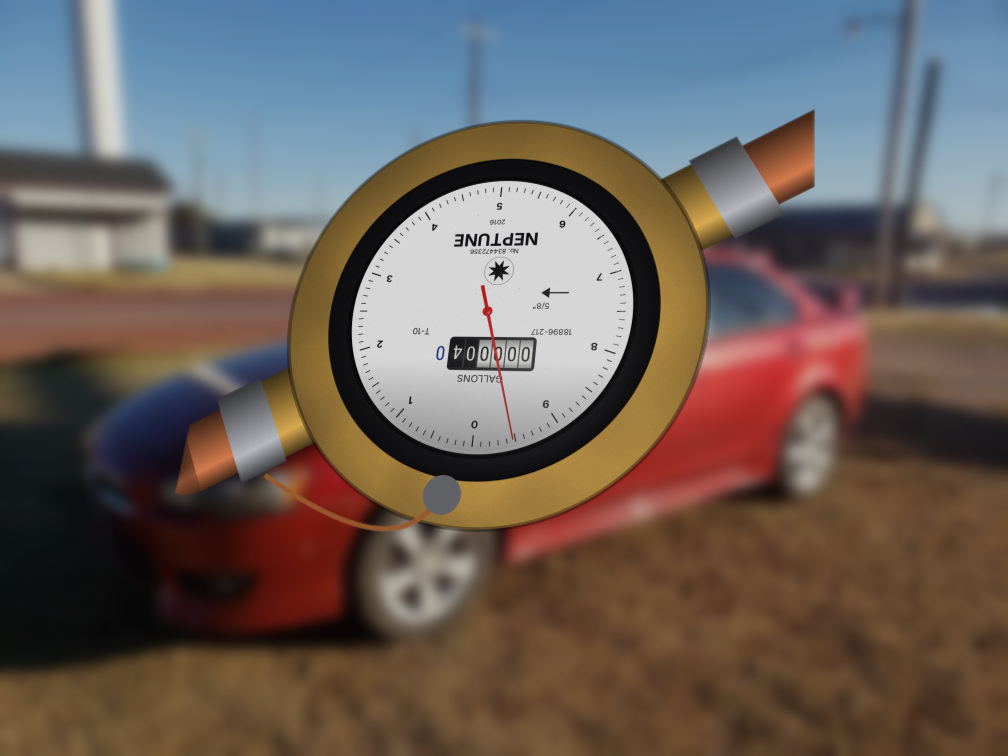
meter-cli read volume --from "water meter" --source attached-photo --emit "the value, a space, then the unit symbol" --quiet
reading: 39.5 gal
